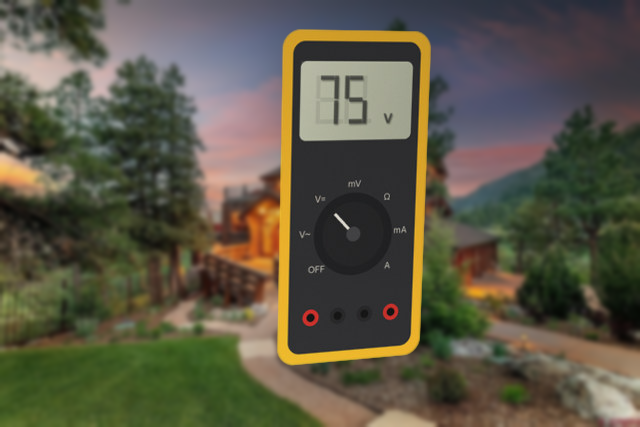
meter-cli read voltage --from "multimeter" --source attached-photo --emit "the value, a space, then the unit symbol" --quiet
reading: 75 V
